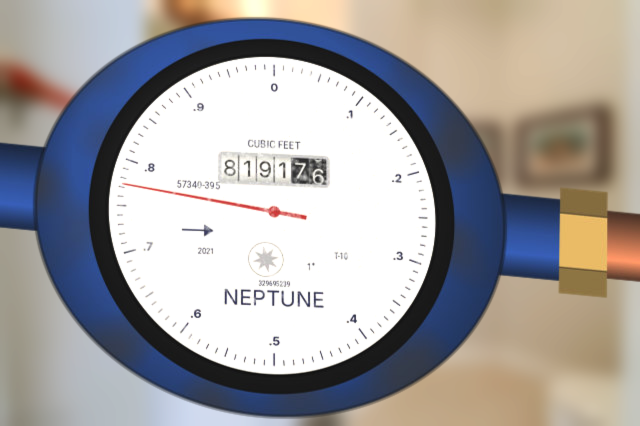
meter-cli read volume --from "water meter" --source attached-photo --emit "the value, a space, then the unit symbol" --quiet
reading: 819175.77 ft³
